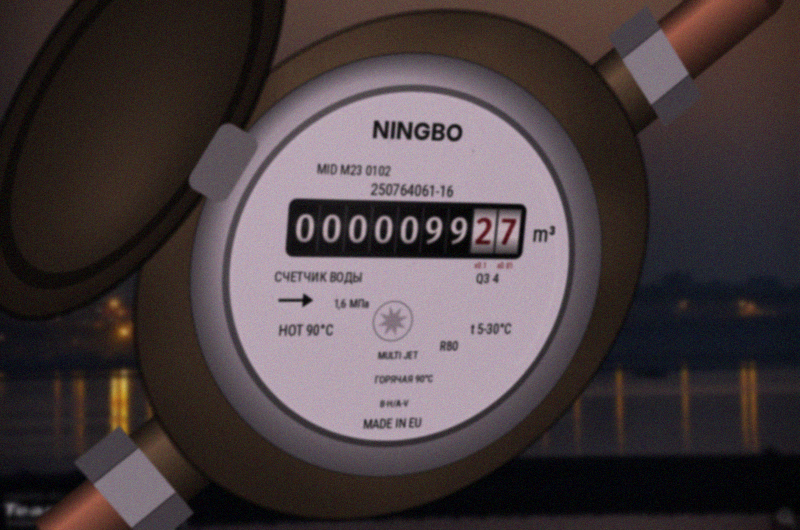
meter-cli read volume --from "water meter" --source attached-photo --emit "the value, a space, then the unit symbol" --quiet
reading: 99.27 m³
